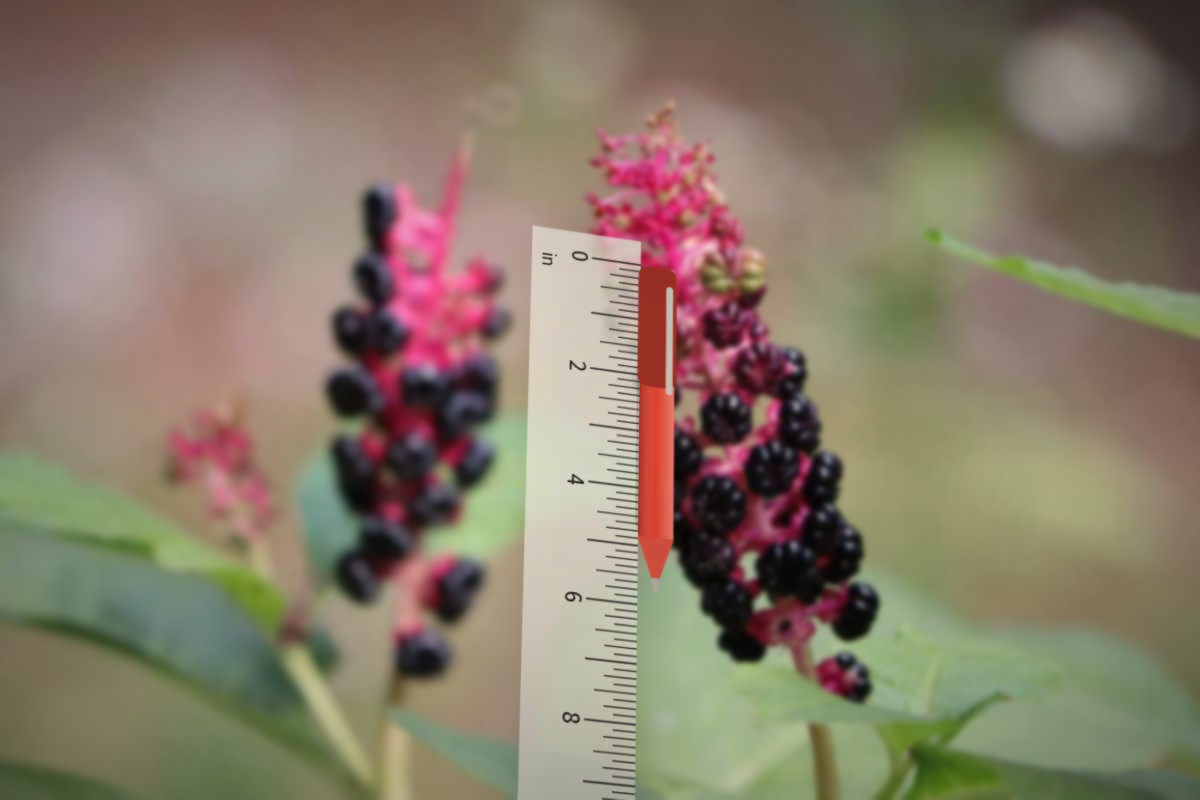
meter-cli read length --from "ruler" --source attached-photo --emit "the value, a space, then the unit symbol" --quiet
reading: 5.75 in
